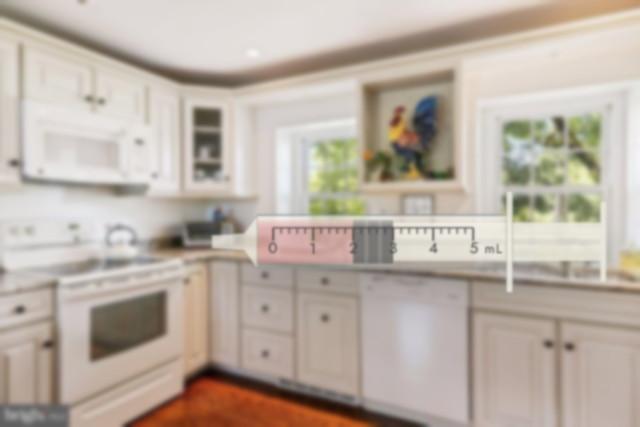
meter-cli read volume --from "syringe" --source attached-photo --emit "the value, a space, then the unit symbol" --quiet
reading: 2 mL
